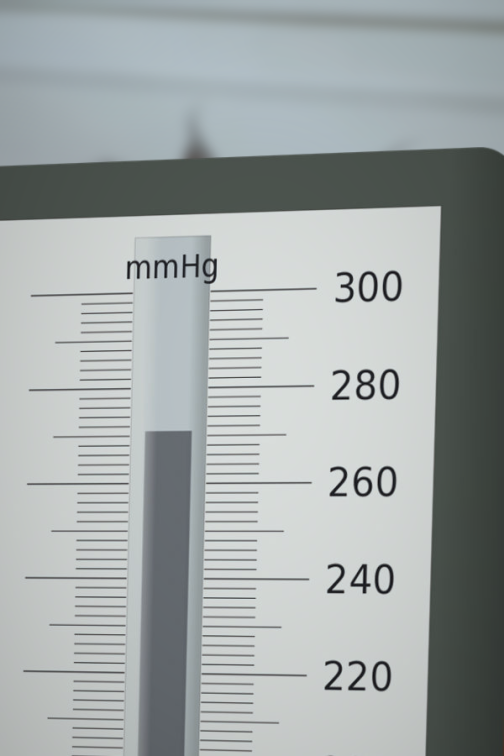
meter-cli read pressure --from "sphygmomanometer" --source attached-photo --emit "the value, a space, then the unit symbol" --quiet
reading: 271 mmHg
